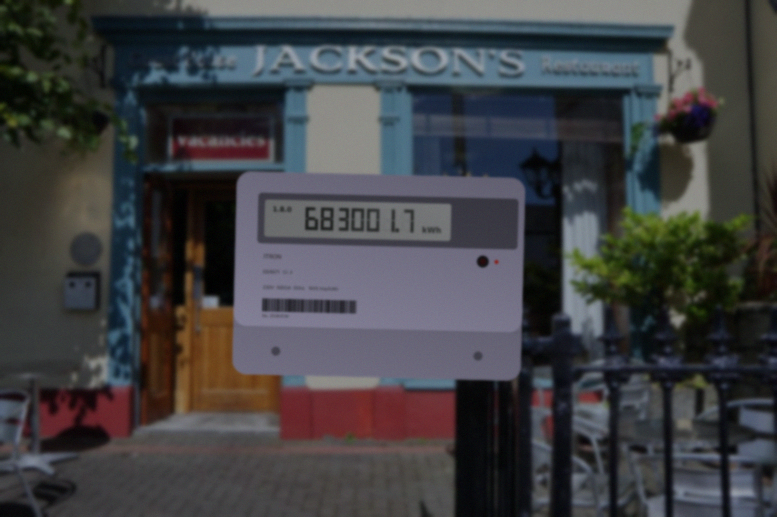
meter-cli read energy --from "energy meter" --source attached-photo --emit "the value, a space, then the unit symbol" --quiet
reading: 683001.7 kWh
